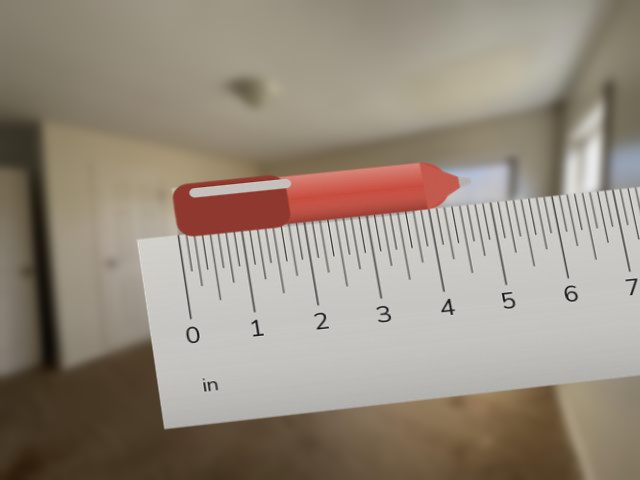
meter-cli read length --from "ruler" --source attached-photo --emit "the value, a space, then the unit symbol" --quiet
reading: 4.75 in
